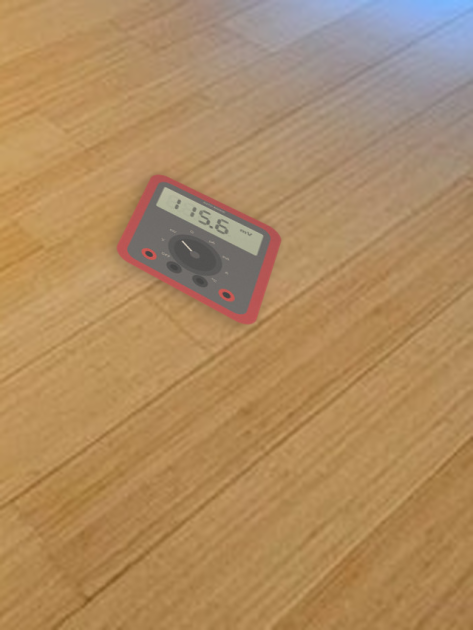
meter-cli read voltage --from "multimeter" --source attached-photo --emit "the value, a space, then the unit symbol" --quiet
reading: 115.6 mV
